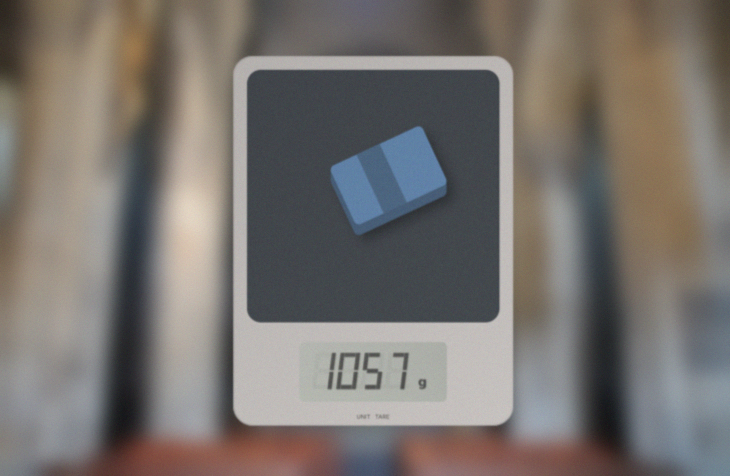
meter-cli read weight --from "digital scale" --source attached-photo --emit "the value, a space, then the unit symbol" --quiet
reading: 1057 g
